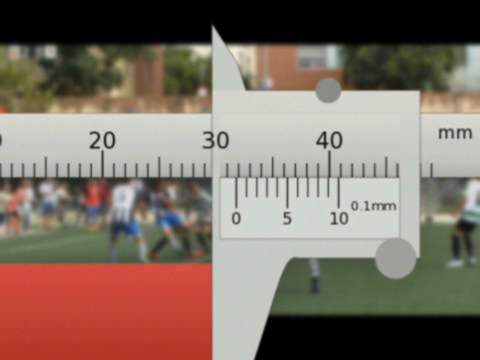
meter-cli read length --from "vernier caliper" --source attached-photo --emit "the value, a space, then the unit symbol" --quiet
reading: 31.8 mm
